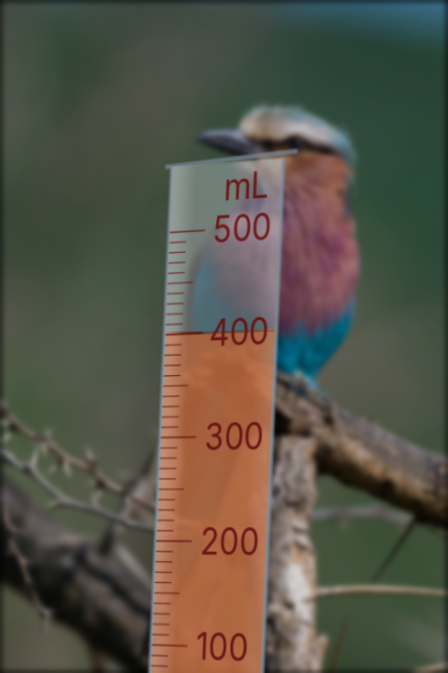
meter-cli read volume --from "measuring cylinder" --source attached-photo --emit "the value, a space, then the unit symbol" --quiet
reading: 400 mL
